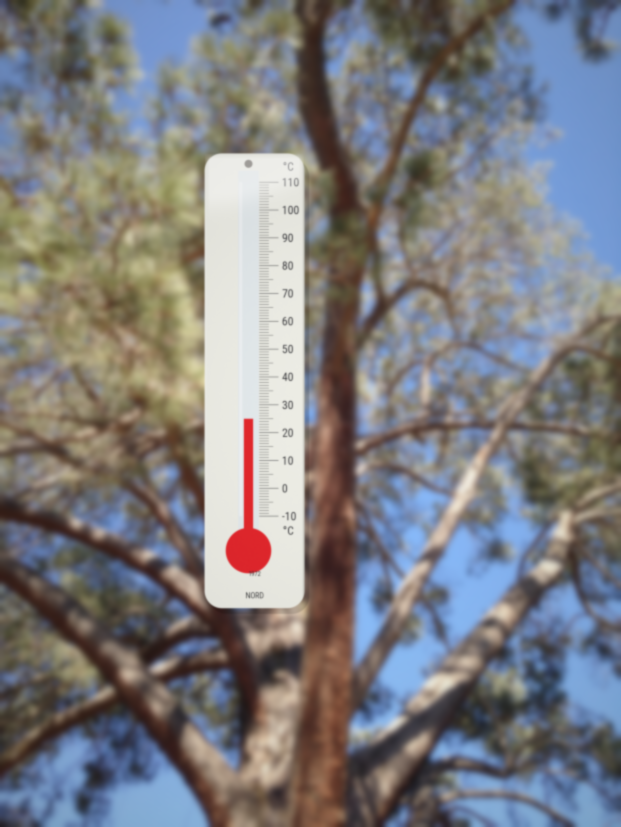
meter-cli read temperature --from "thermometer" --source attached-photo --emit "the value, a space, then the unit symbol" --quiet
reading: 25 °C
